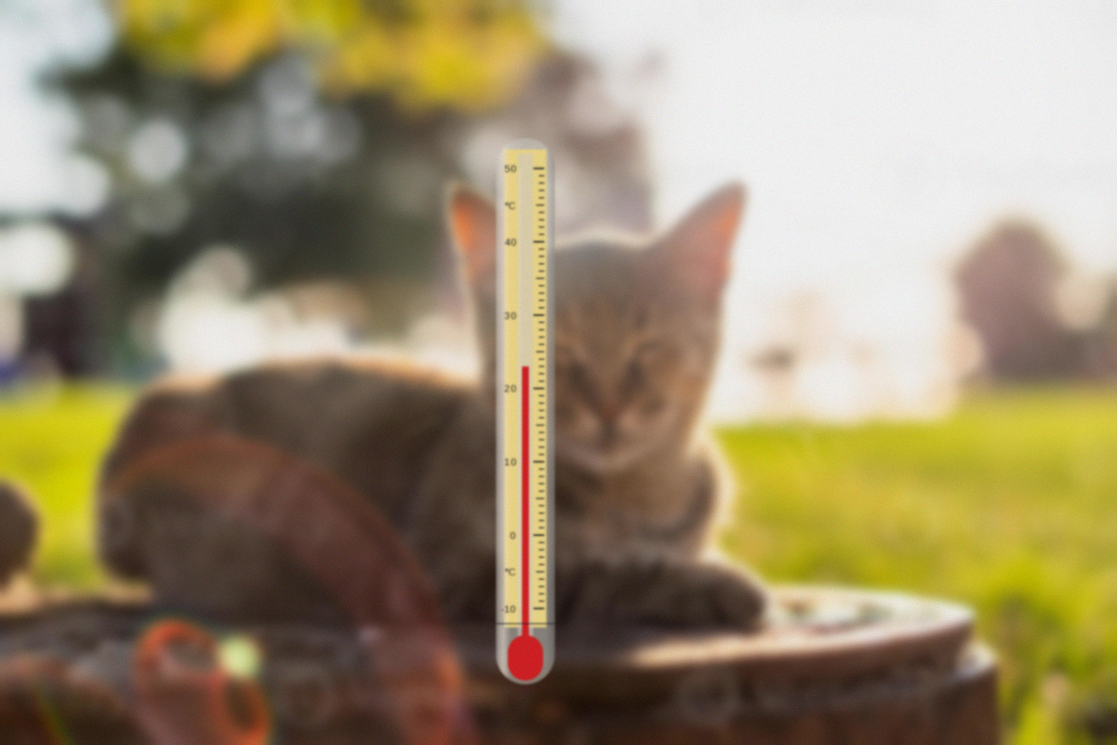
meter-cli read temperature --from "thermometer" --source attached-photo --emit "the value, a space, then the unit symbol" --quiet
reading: 23 °C
